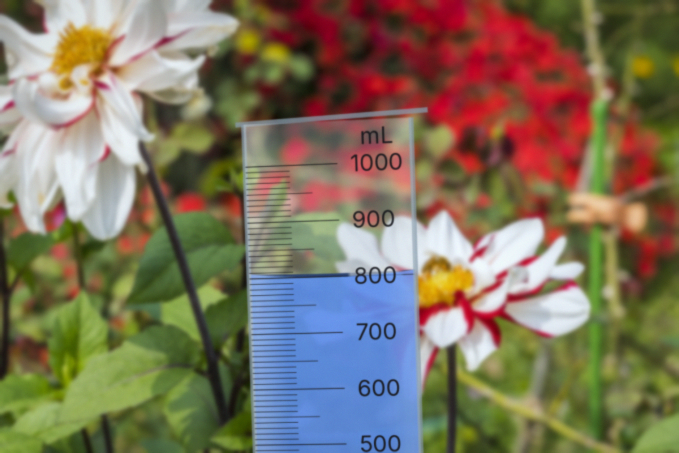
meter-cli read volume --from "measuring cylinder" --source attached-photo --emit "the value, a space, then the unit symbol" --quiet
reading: 800 mL
